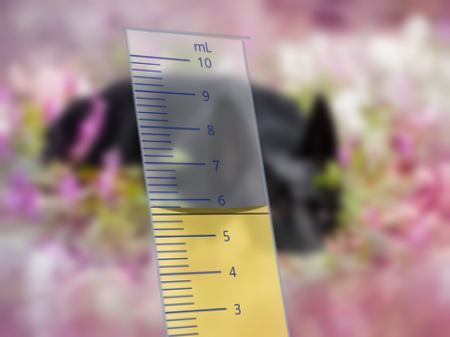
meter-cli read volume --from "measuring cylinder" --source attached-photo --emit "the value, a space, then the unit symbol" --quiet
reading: 5.6 mL
